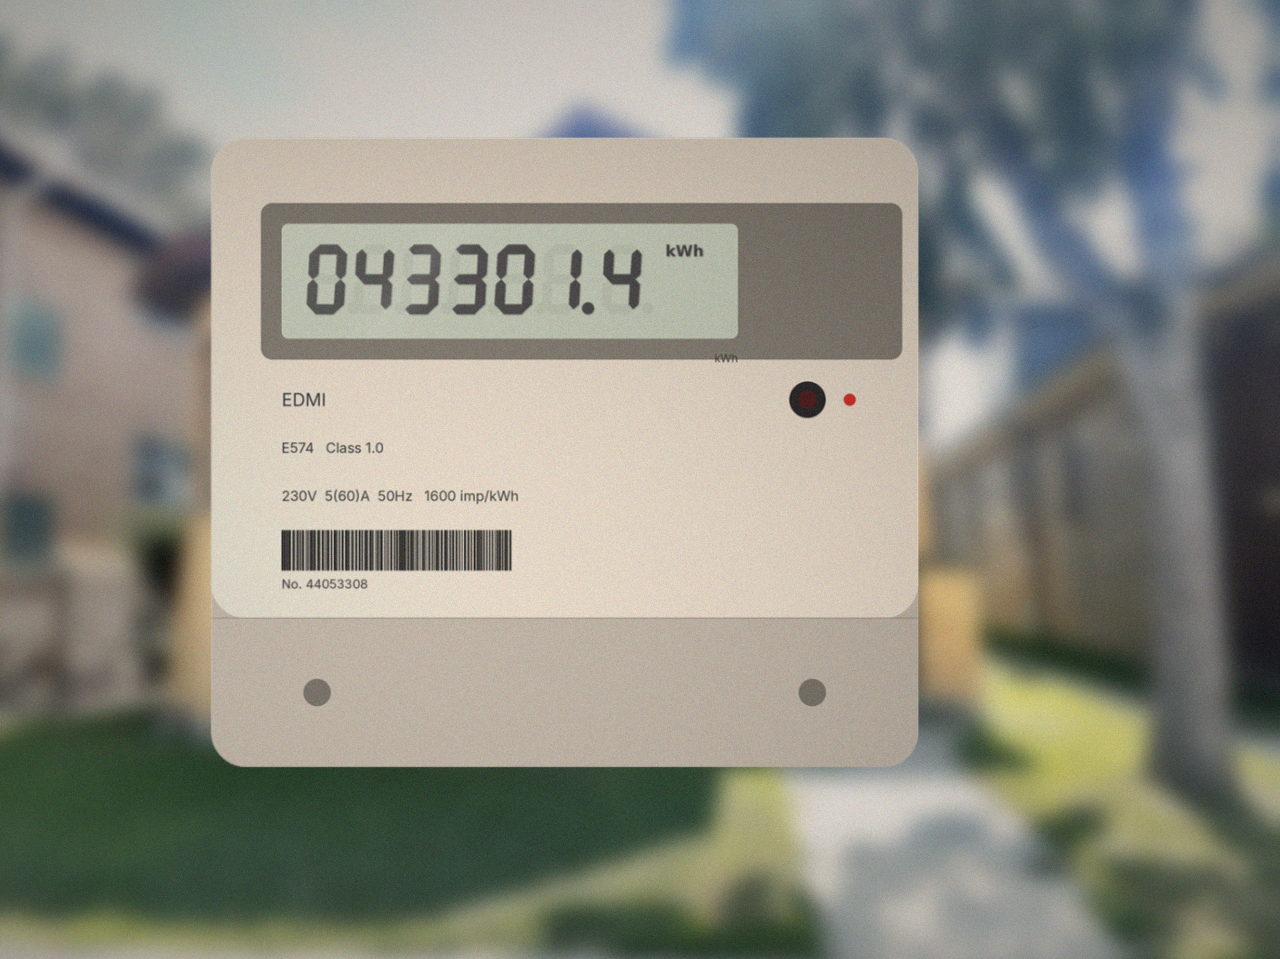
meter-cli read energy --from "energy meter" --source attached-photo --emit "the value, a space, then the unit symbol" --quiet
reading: 43301.4 kWh
